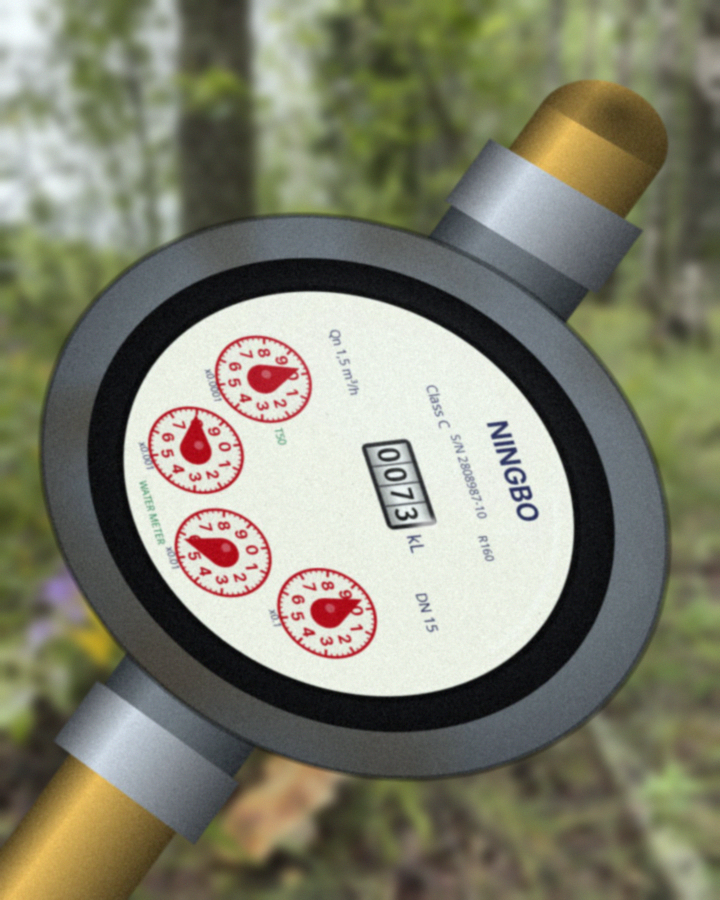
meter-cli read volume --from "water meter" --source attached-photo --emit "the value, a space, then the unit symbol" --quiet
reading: 72.9579 kL
